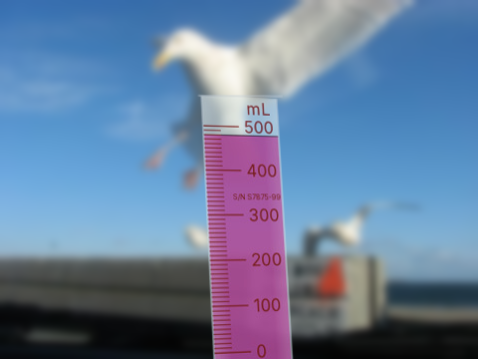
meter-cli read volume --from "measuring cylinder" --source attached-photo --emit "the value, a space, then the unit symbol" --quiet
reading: 480 mL
